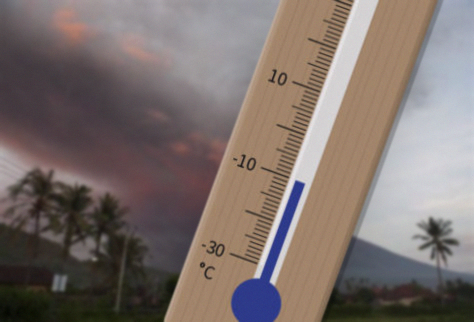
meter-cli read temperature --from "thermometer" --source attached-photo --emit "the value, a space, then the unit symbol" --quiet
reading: -10 °C
